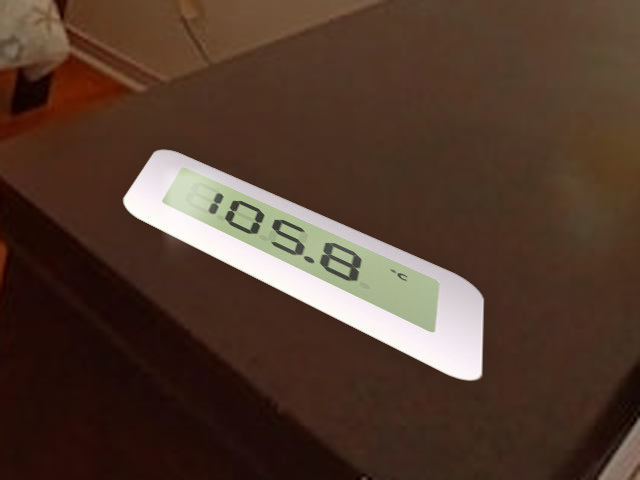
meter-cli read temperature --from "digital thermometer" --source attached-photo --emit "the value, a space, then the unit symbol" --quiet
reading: 105.8 °C
